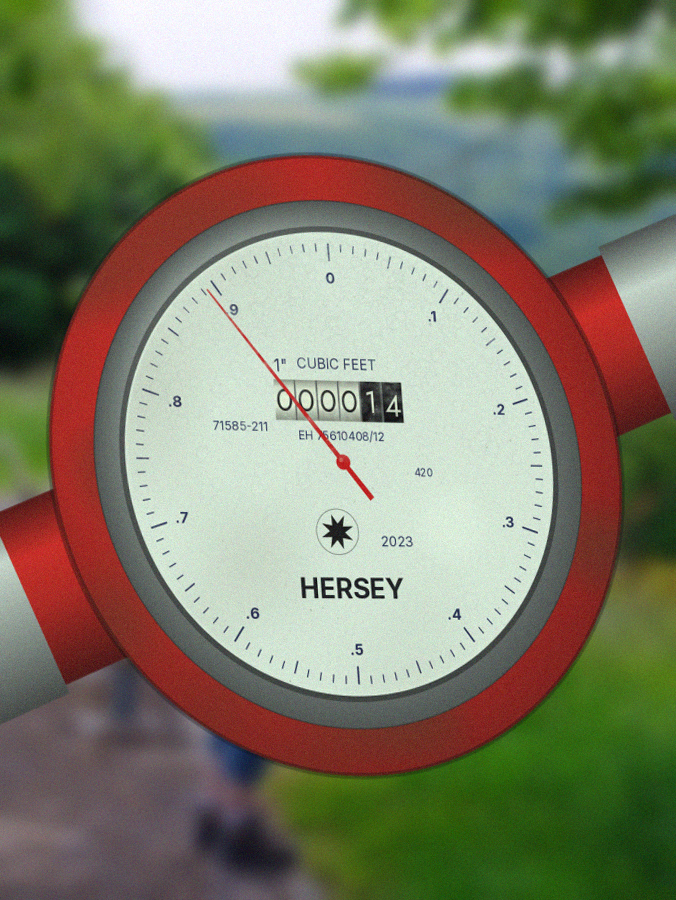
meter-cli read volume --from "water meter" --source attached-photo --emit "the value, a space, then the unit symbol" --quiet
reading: 13.89 ft³
